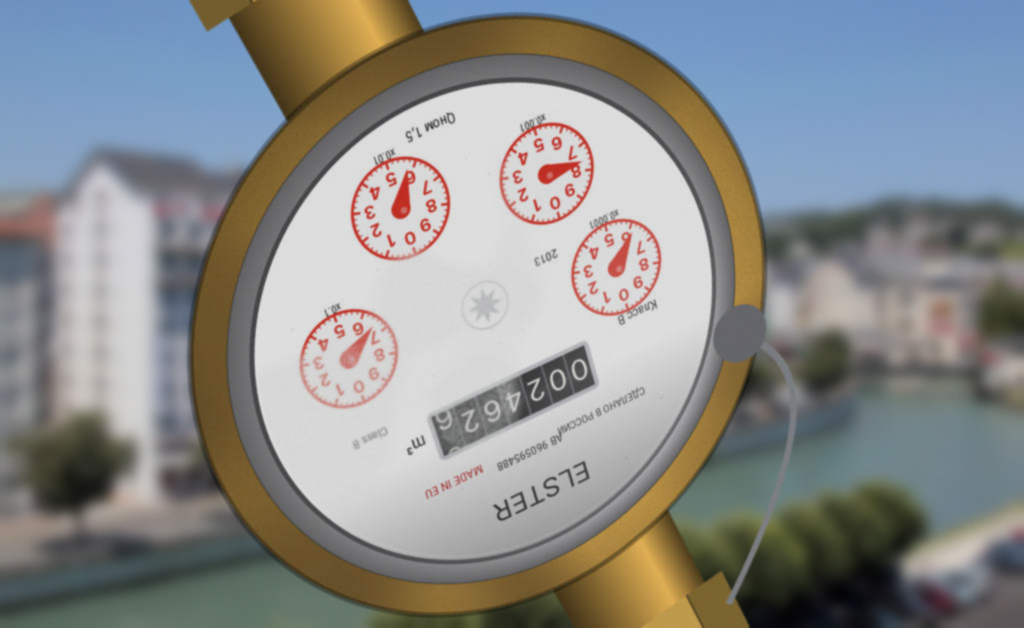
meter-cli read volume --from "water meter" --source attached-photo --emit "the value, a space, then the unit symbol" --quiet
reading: 24625.6576 m³
